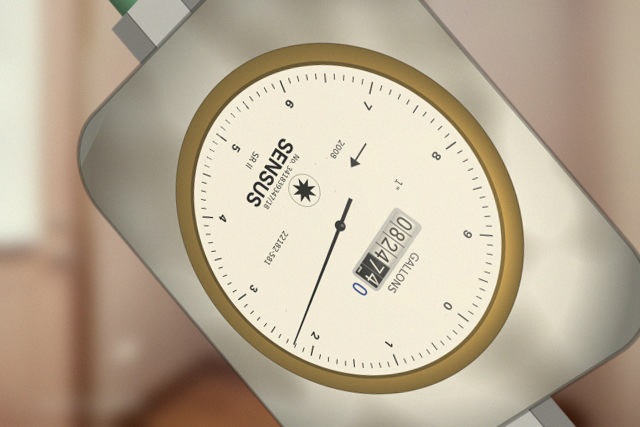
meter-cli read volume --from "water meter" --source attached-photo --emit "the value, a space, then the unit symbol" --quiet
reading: 824742.2 gal
